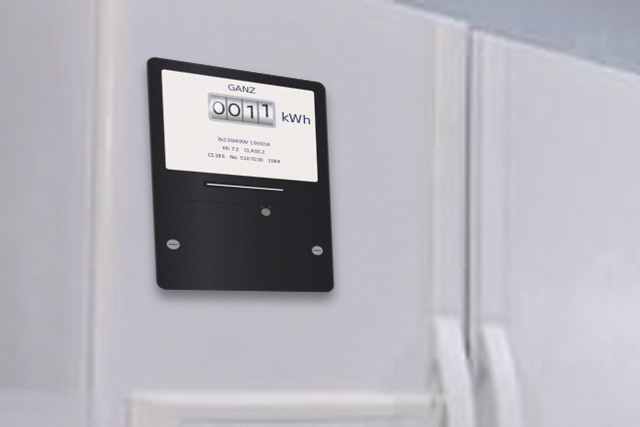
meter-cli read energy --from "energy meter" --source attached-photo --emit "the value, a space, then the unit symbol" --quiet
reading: 11 kWh
